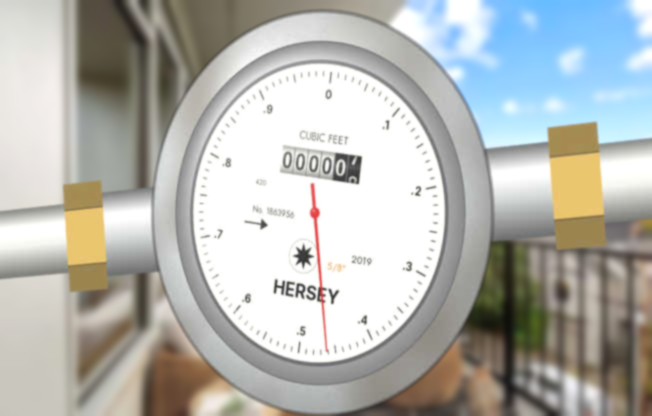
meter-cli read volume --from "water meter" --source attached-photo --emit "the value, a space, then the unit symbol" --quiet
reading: 7.46 ft³
